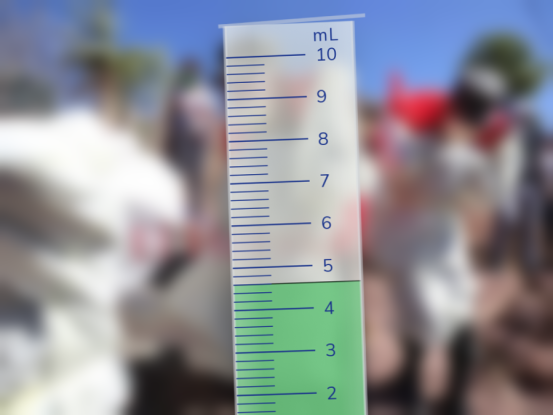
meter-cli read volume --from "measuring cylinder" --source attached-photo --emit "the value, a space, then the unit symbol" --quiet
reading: 4.6 mL
